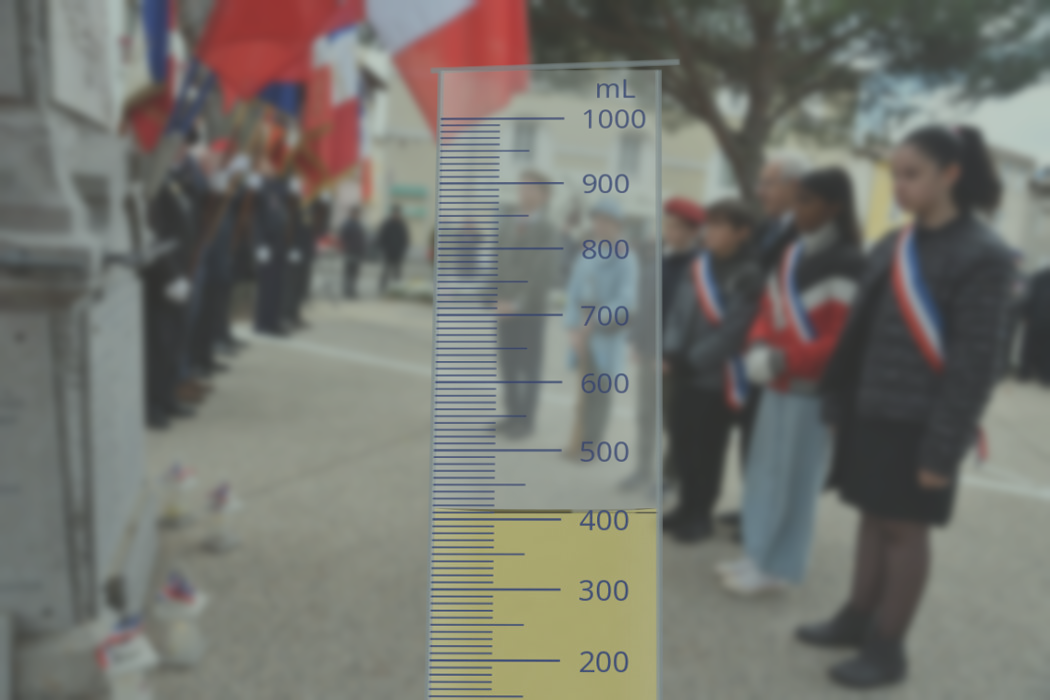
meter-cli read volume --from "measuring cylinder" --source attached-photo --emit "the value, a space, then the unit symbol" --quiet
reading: 410 mL
